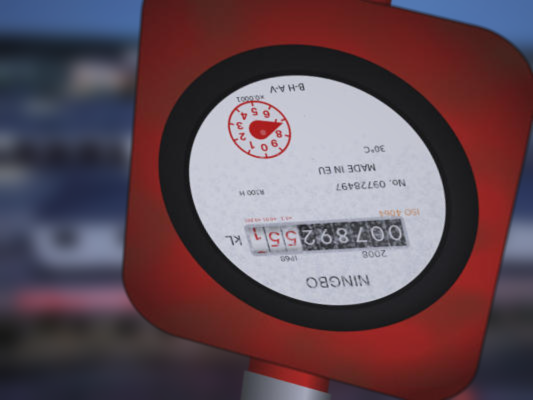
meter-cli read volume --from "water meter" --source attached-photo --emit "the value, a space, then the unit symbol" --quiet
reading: 7892.5507 kL
